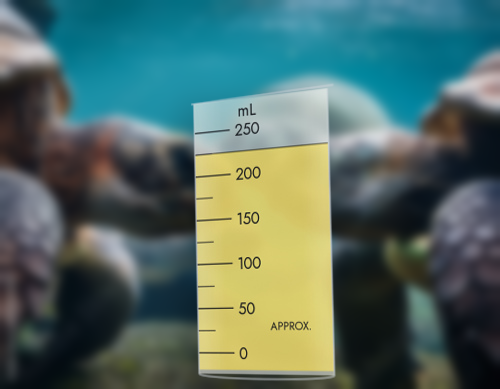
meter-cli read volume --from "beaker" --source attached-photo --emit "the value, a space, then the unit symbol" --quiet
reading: 225 mL
